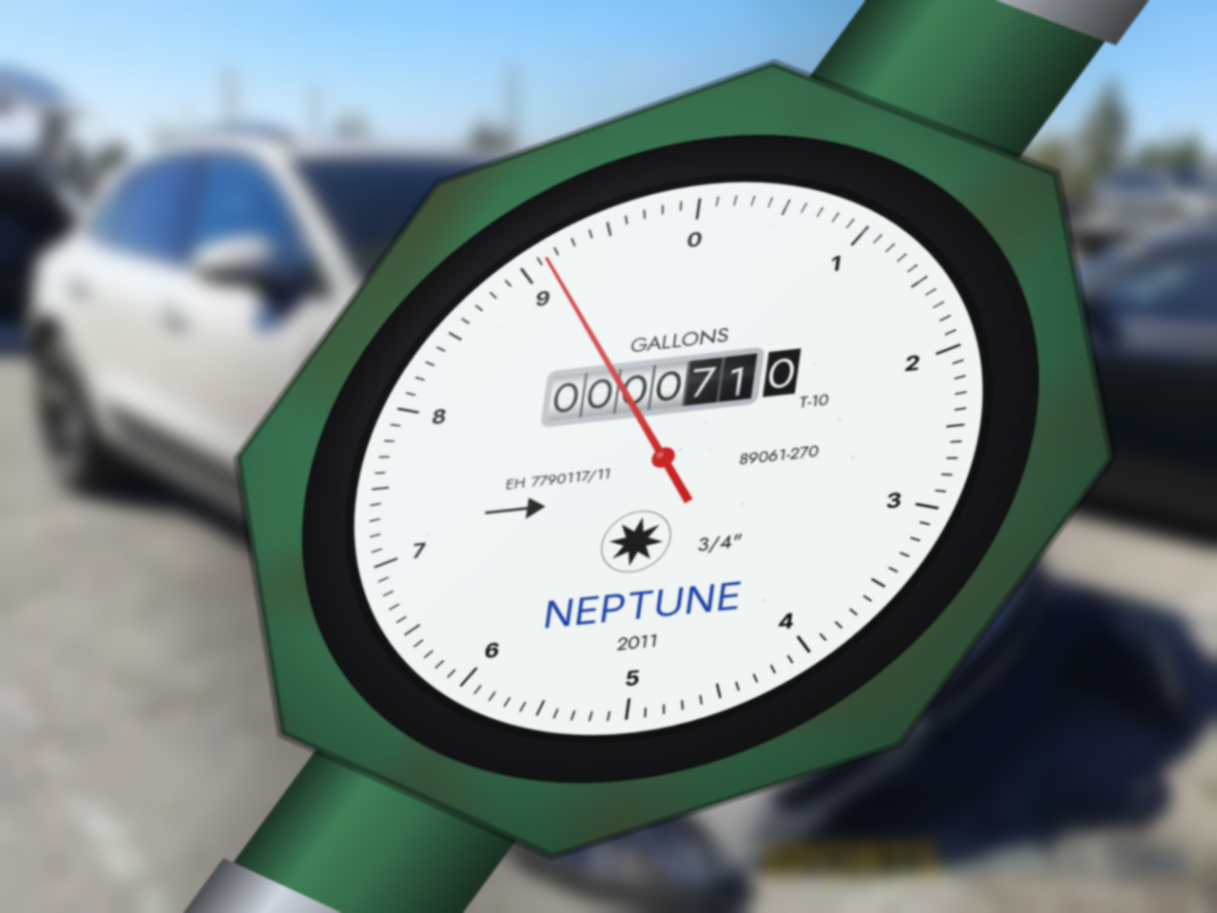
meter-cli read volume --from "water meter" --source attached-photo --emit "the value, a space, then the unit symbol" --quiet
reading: 709.1 gal
